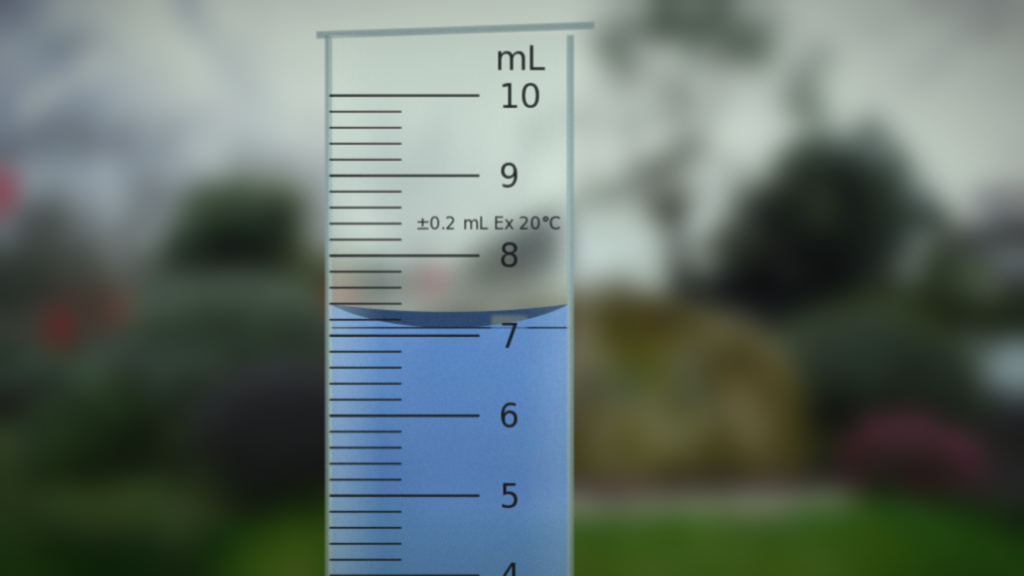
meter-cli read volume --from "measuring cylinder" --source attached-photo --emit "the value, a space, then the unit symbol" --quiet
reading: 7.1 mL
